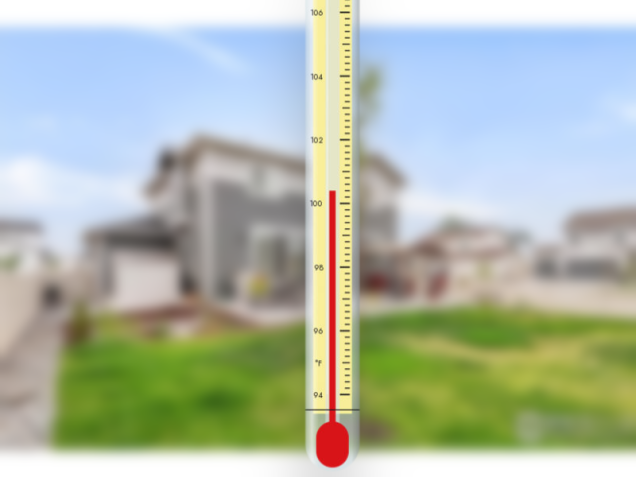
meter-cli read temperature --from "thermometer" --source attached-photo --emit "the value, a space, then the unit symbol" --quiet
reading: 100.4 °F
